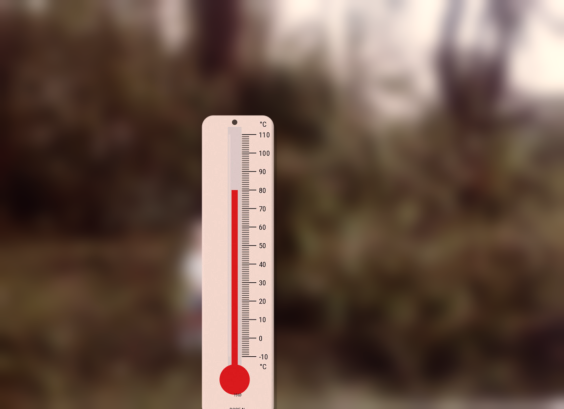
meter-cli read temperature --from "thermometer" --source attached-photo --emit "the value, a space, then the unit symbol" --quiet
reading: 80 °C
